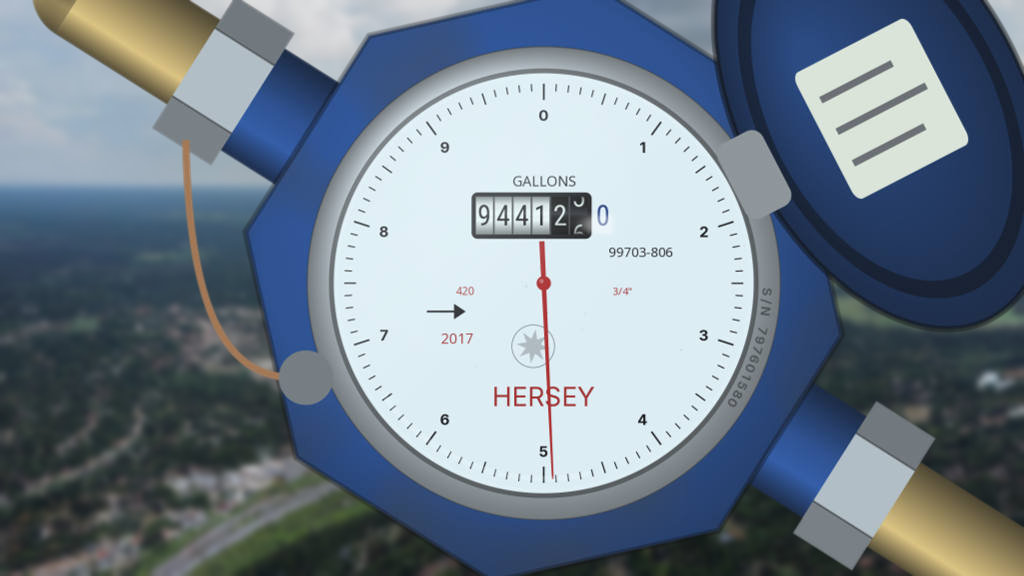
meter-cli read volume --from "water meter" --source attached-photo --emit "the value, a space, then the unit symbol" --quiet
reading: 9441254.9 gal
